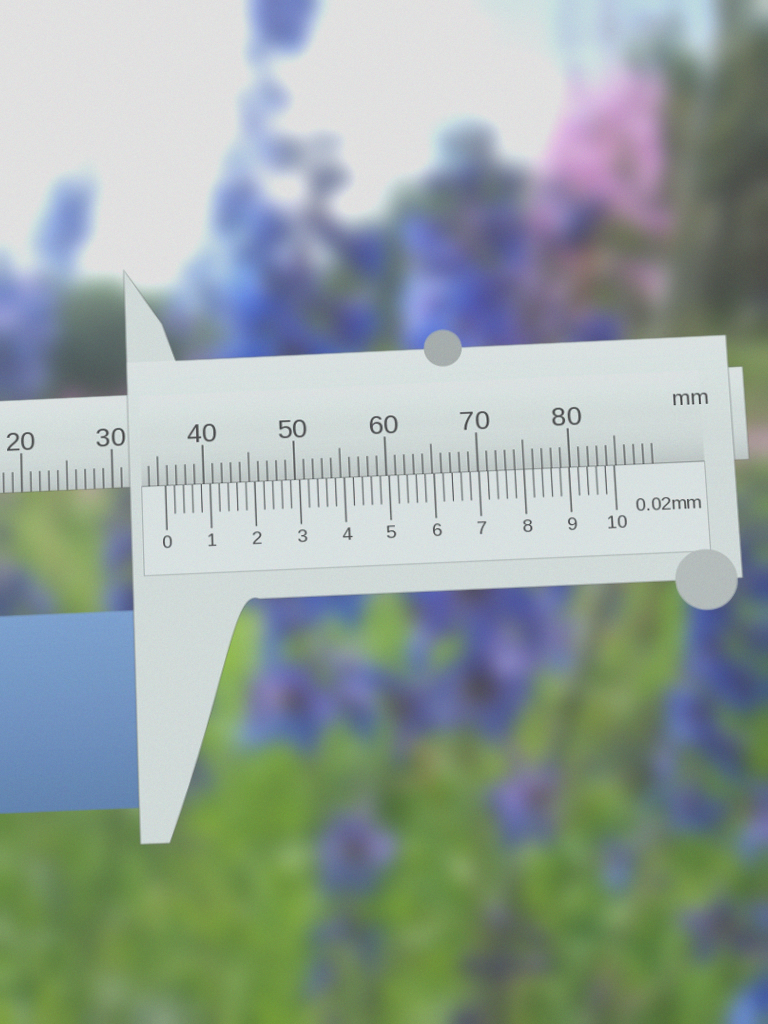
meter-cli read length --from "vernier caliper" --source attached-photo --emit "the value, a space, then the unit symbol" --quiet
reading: 35.8 mm
